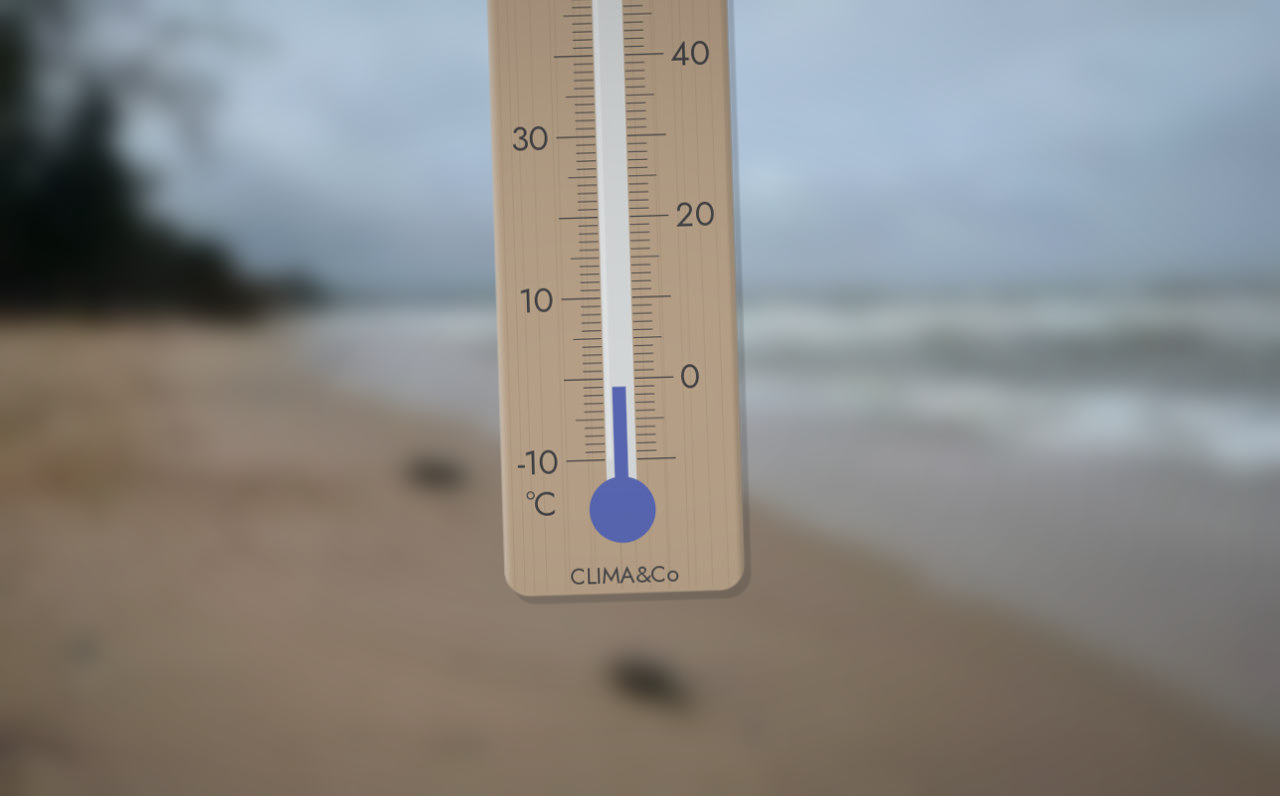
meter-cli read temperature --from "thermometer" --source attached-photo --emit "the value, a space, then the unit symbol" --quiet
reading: -1 °C
